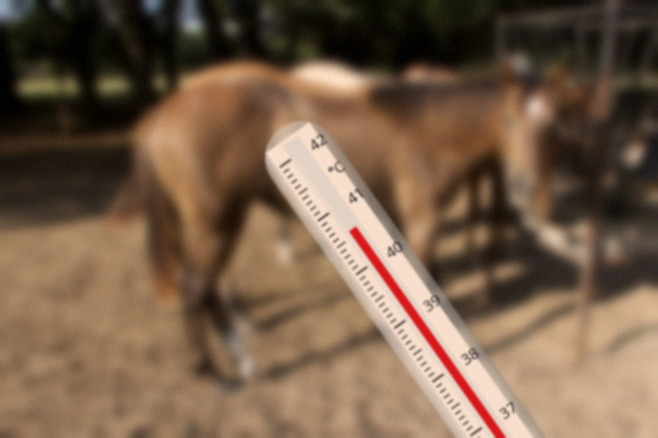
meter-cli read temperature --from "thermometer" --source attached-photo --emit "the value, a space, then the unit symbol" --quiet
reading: 40.6 °C
